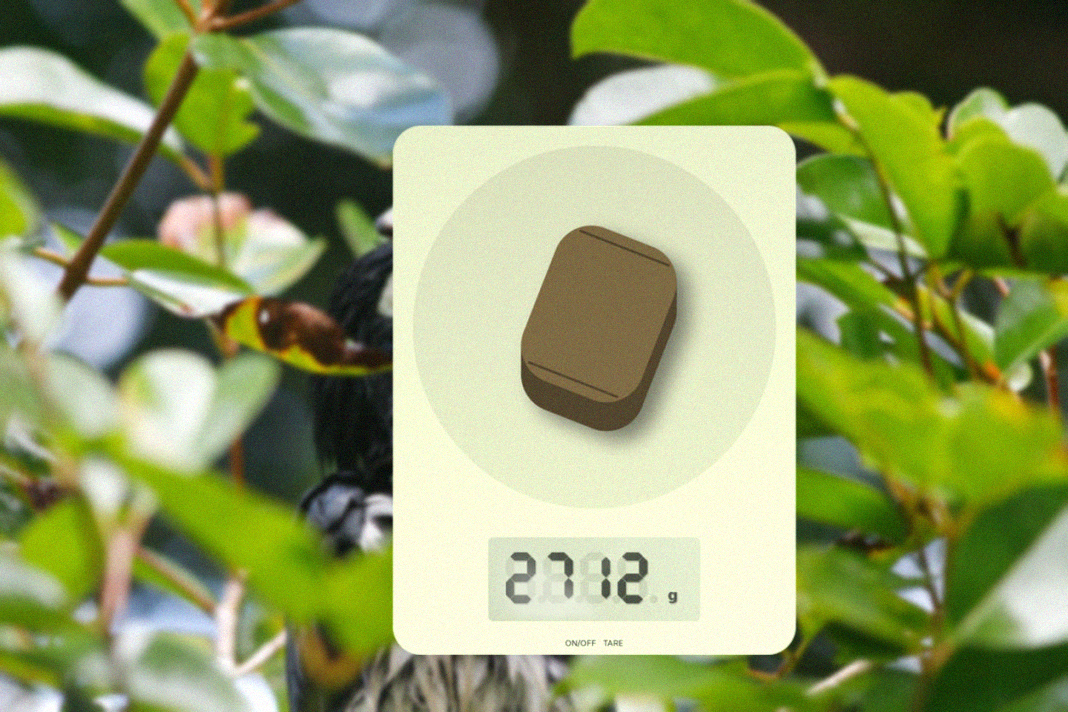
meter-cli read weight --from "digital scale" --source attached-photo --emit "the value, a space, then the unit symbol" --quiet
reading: 2712 g
